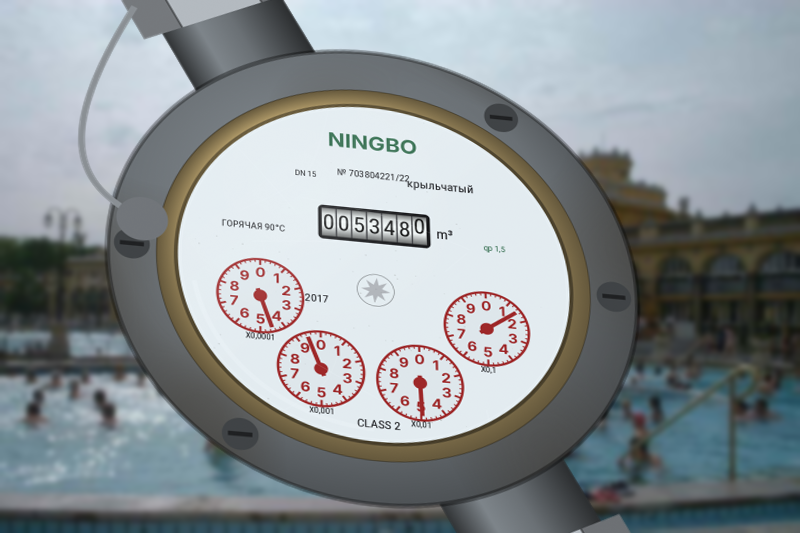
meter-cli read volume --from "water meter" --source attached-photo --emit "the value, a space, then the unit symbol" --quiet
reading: 53480.1494 m³
